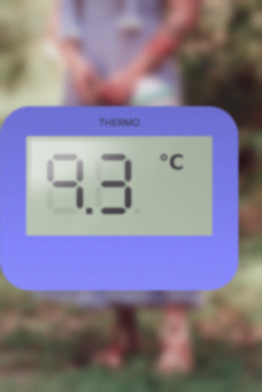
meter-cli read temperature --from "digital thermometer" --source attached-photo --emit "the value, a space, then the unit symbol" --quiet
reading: 9.3 °C
